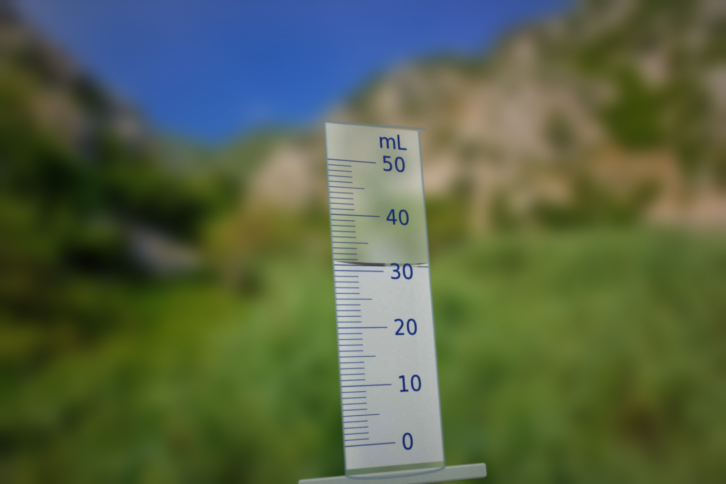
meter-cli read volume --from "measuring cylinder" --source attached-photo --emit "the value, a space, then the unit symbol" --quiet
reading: 31 mL
